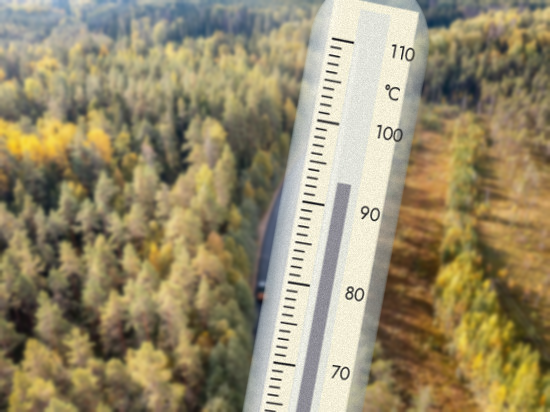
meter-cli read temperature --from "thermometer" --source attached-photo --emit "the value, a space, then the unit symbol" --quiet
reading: 93 °C
